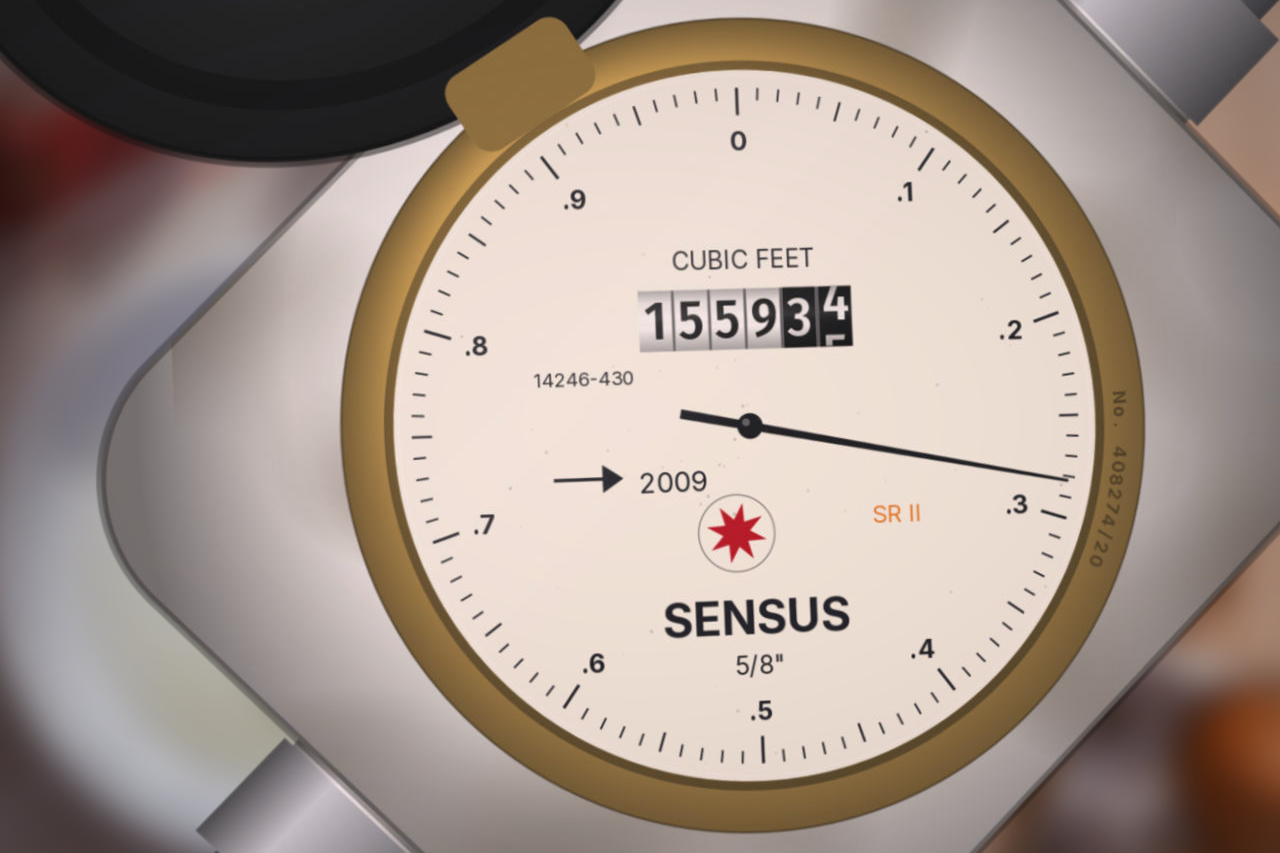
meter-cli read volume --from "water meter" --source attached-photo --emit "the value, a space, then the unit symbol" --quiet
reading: 155934.28 ft³
